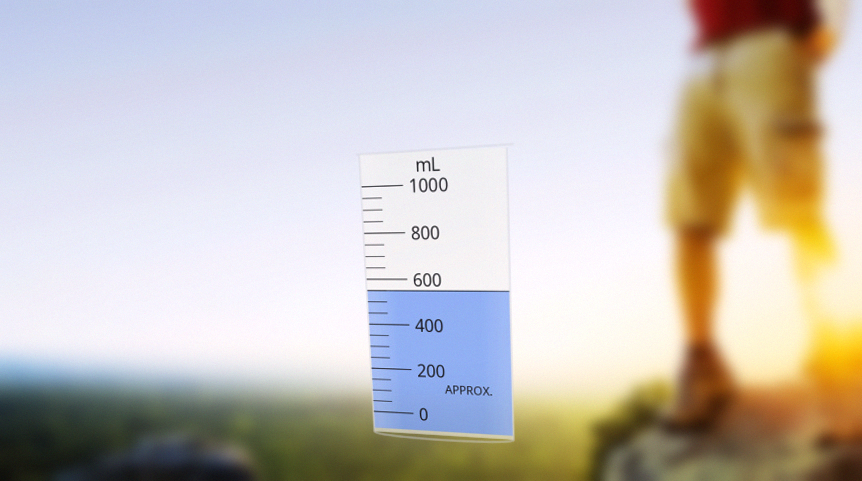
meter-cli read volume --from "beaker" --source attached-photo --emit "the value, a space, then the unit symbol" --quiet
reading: 550 mL
